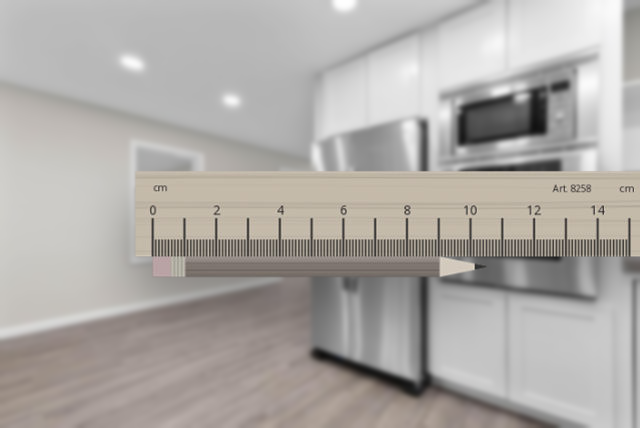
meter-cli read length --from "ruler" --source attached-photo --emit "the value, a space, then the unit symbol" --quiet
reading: 10.5 cm
